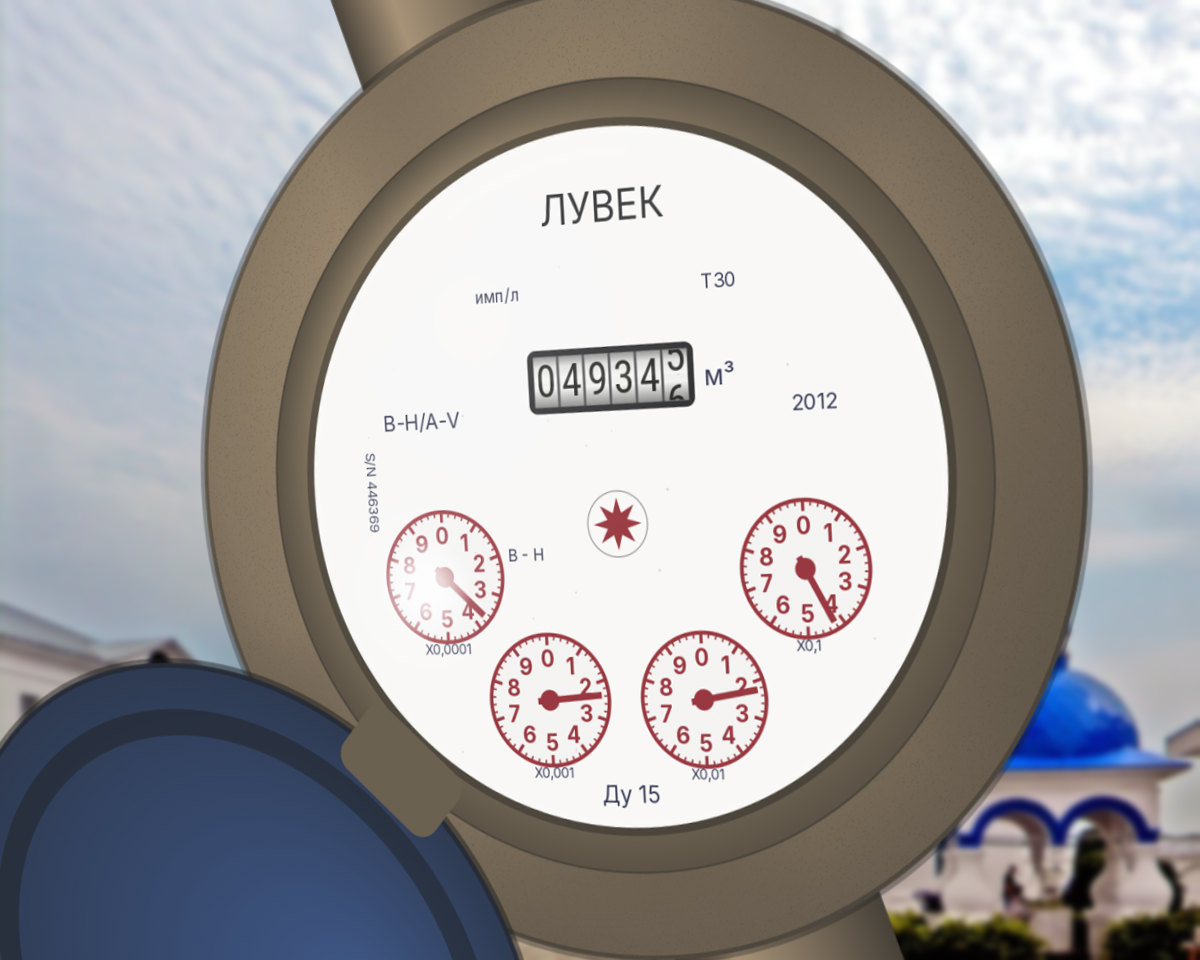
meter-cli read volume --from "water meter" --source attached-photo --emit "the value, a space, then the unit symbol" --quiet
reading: 49345.4223 m³
